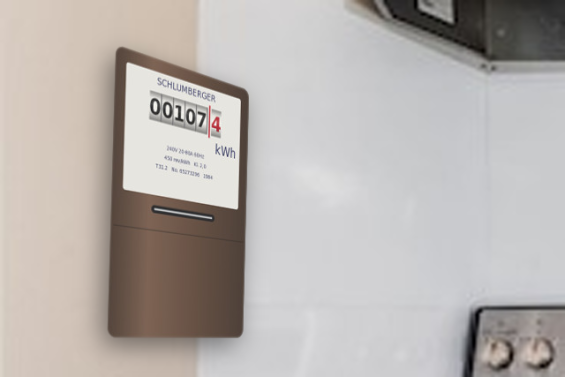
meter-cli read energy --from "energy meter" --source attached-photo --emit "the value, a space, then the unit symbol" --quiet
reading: 107.4 kWh
